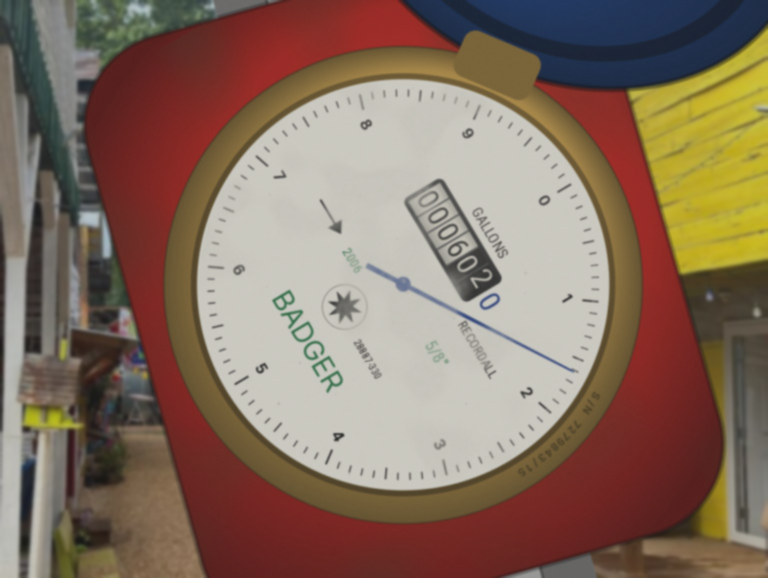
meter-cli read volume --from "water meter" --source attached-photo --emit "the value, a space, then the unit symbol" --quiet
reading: 6021.6 gal
